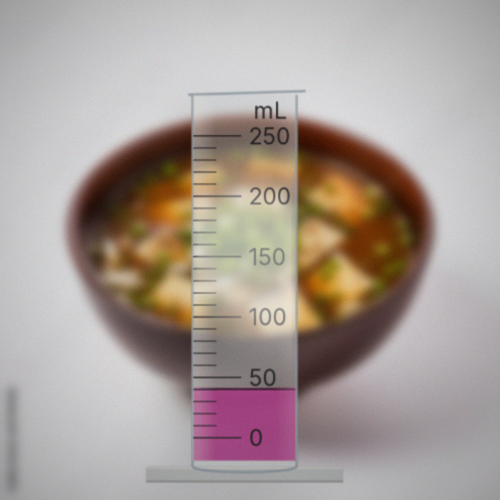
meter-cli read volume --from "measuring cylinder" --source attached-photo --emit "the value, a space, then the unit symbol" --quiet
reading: 40 mL
